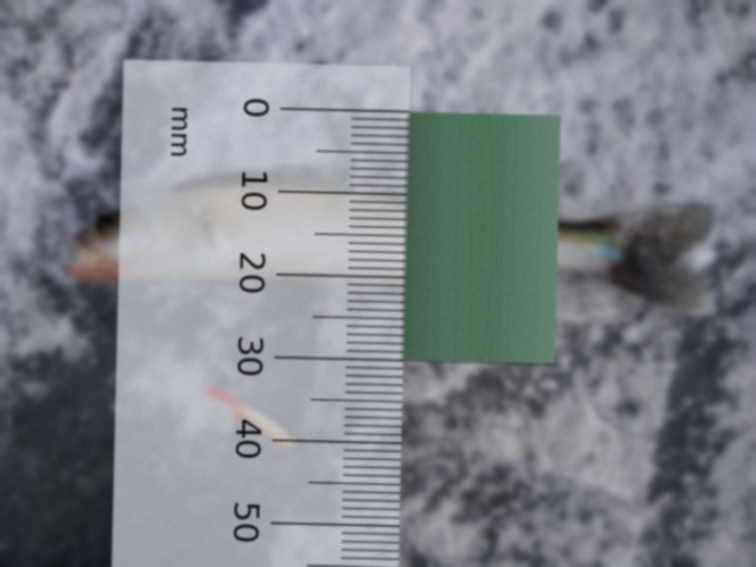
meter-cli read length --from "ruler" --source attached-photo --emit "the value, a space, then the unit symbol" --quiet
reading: 30 mm
